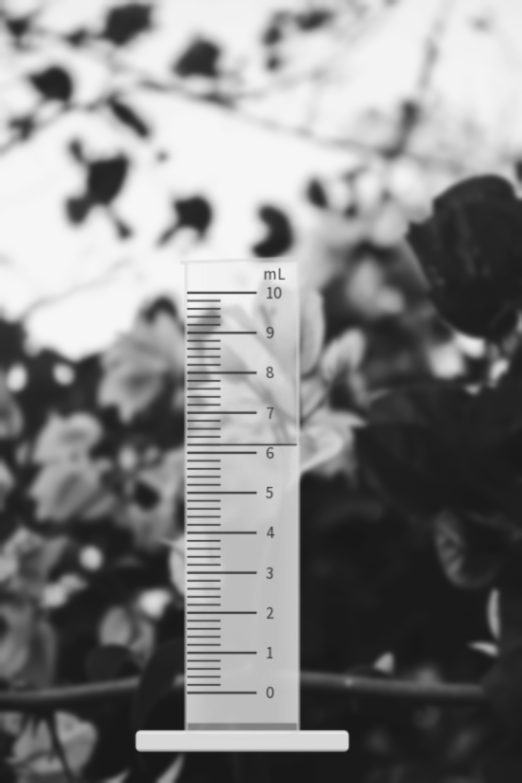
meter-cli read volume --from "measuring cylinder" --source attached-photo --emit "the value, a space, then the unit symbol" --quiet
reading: 6.2 mL
